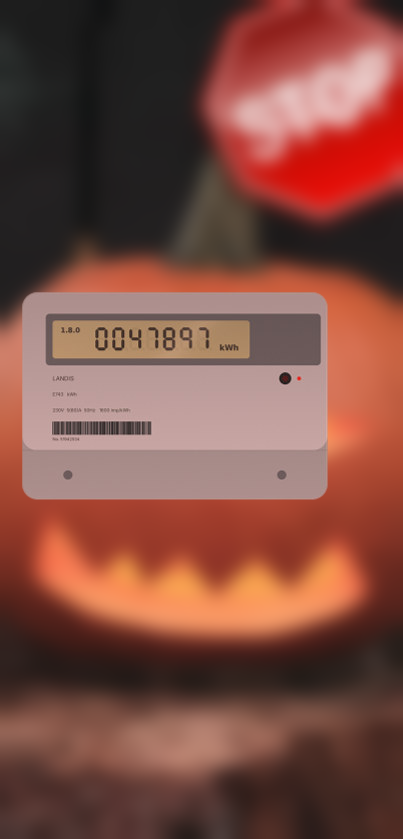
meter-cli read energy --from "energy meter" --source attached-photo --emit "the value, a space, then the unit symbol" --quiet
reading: 47897 kWh
